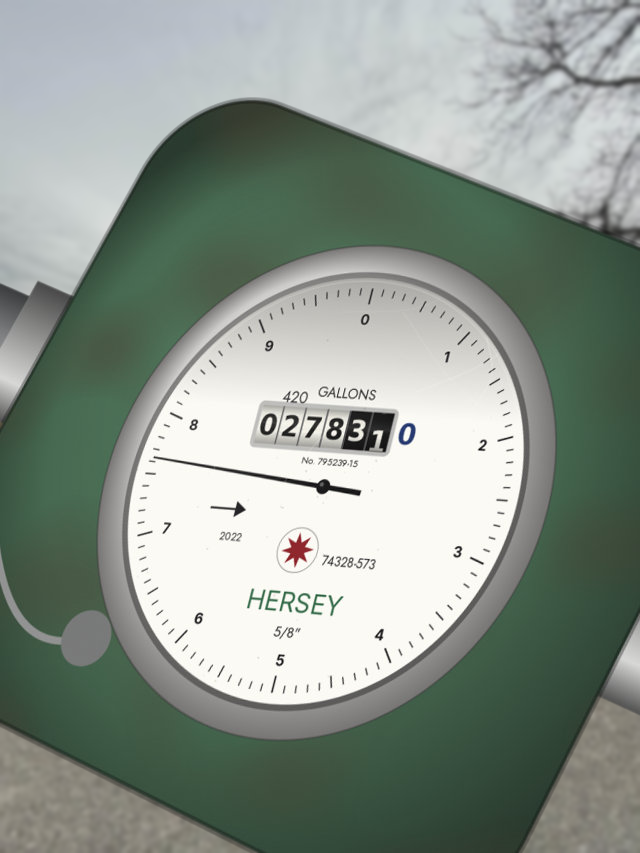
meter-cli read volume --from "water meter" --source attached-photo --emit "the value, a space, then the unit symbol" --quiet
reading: 278307.6 gal
